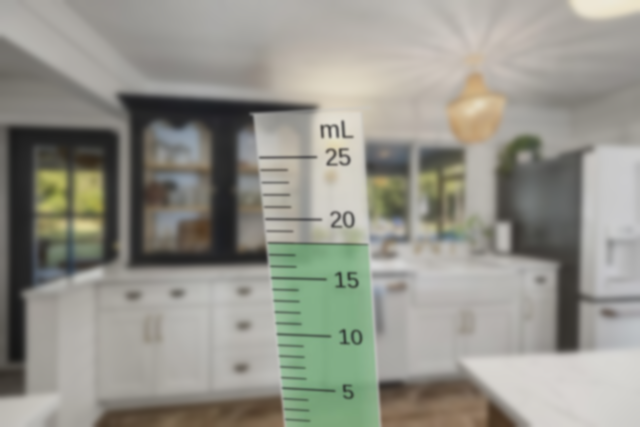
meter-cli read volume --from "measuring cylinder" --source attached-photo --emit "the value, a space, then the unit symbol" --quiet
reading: 18 mL
